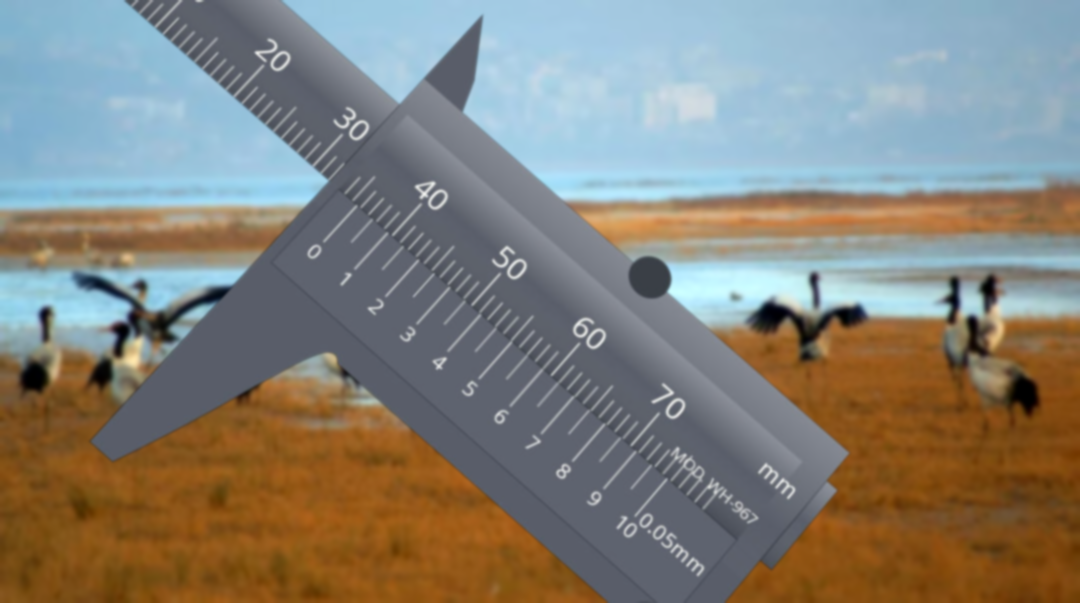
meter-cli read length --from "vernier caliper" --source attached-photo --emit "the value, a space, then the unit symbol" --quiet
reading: 35.6 mm
